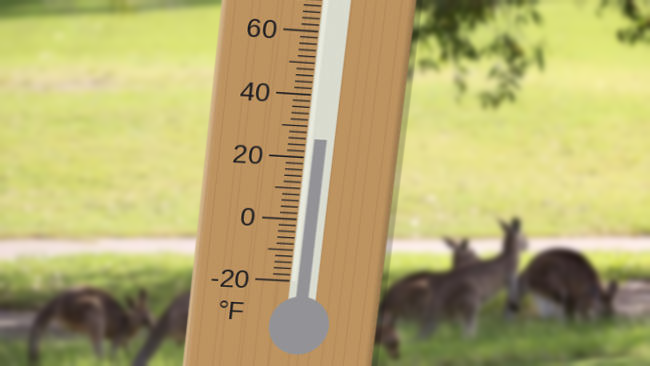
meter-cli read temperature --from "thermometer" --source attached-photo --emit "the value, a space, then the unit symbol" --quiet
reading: 26 °F
